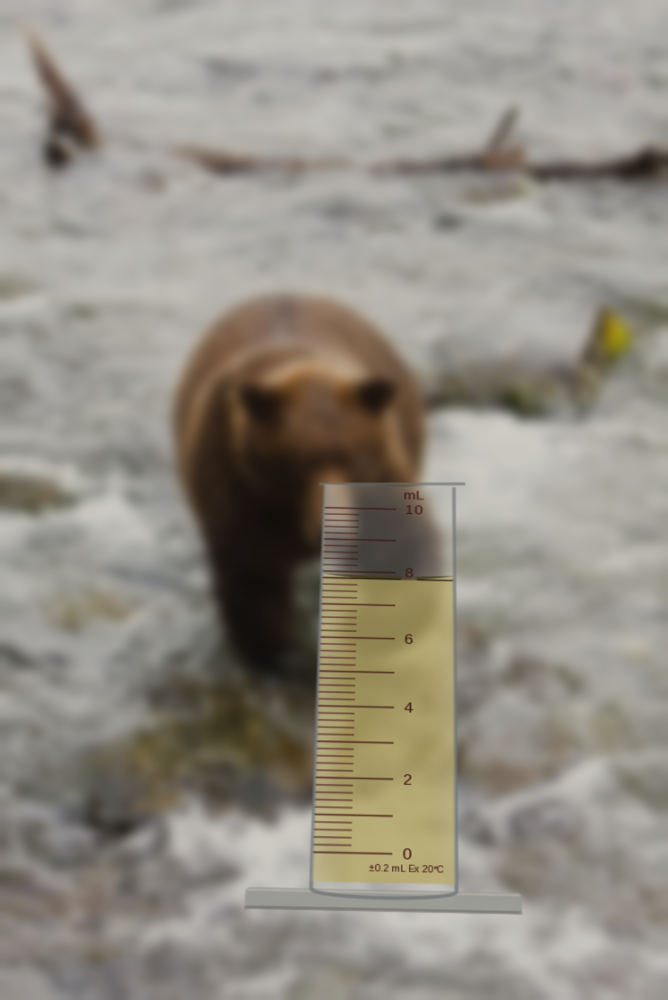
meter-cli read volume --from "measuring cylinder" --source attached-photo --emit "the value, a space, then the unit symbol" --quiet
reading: 7.8 mL
